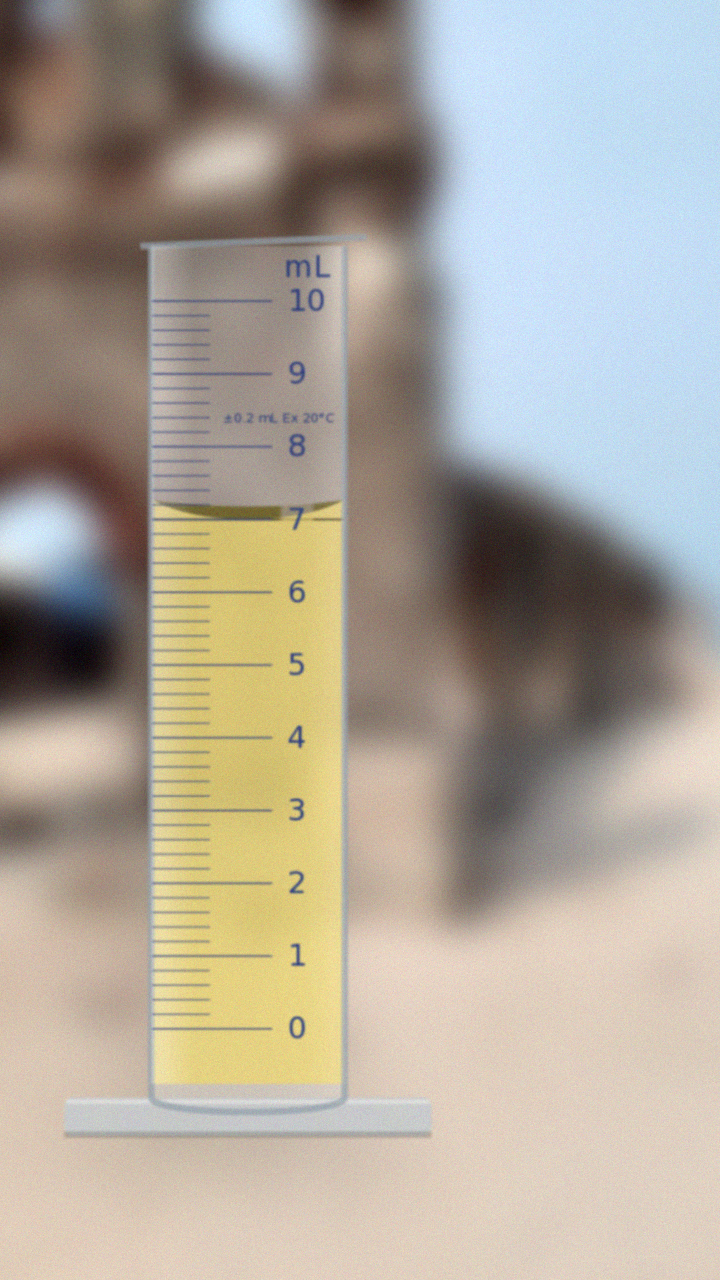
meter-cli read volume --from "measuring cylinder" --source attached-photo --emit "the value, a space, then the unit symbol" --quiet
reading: 7 mL
